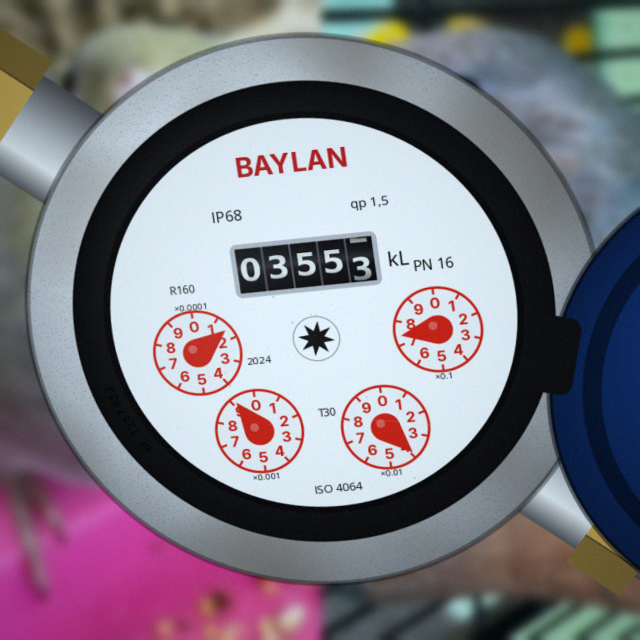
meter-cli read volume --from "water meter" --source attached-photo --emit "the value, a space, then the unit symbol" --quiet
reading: 3552.7391 kL
